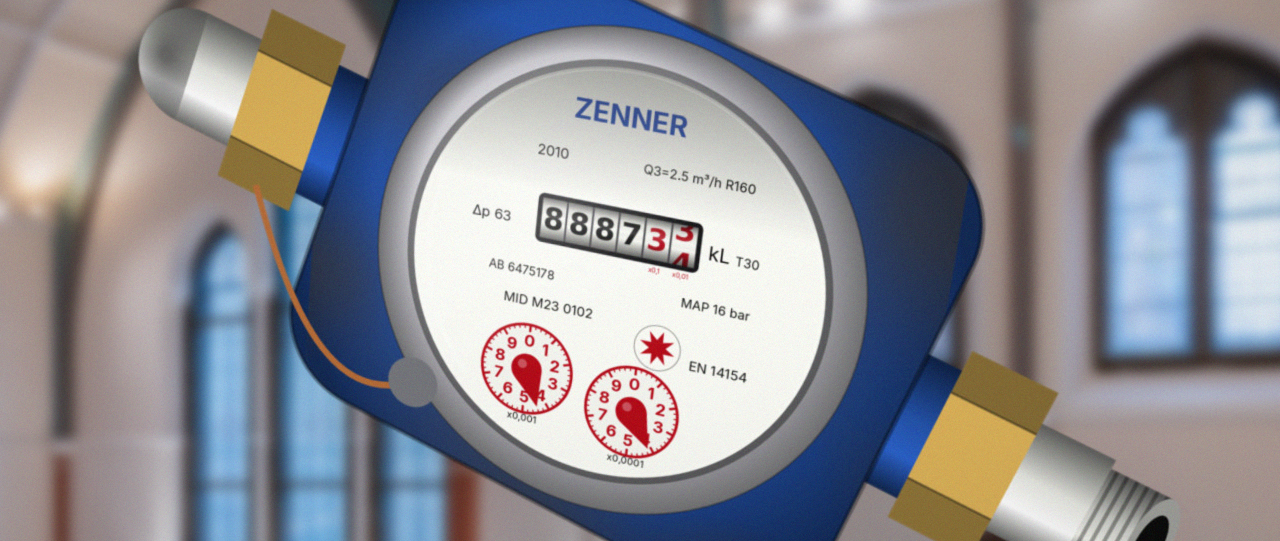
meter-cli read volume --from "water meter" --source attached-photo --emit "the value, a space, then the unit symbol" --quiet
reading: 8887.3344 kL
